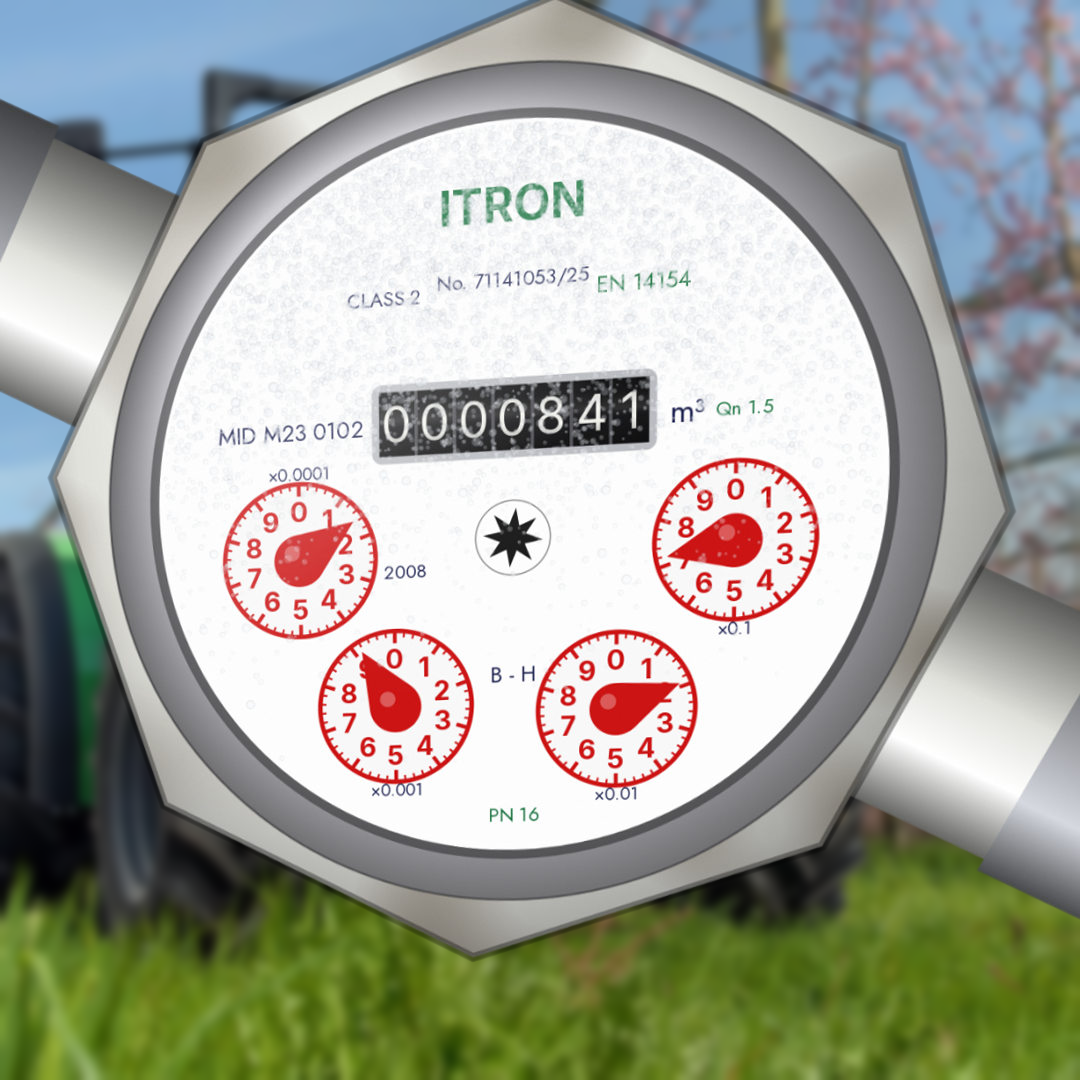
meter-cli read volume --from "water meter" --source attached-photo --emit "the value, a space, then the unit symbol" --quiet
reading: 841.7191 m³
